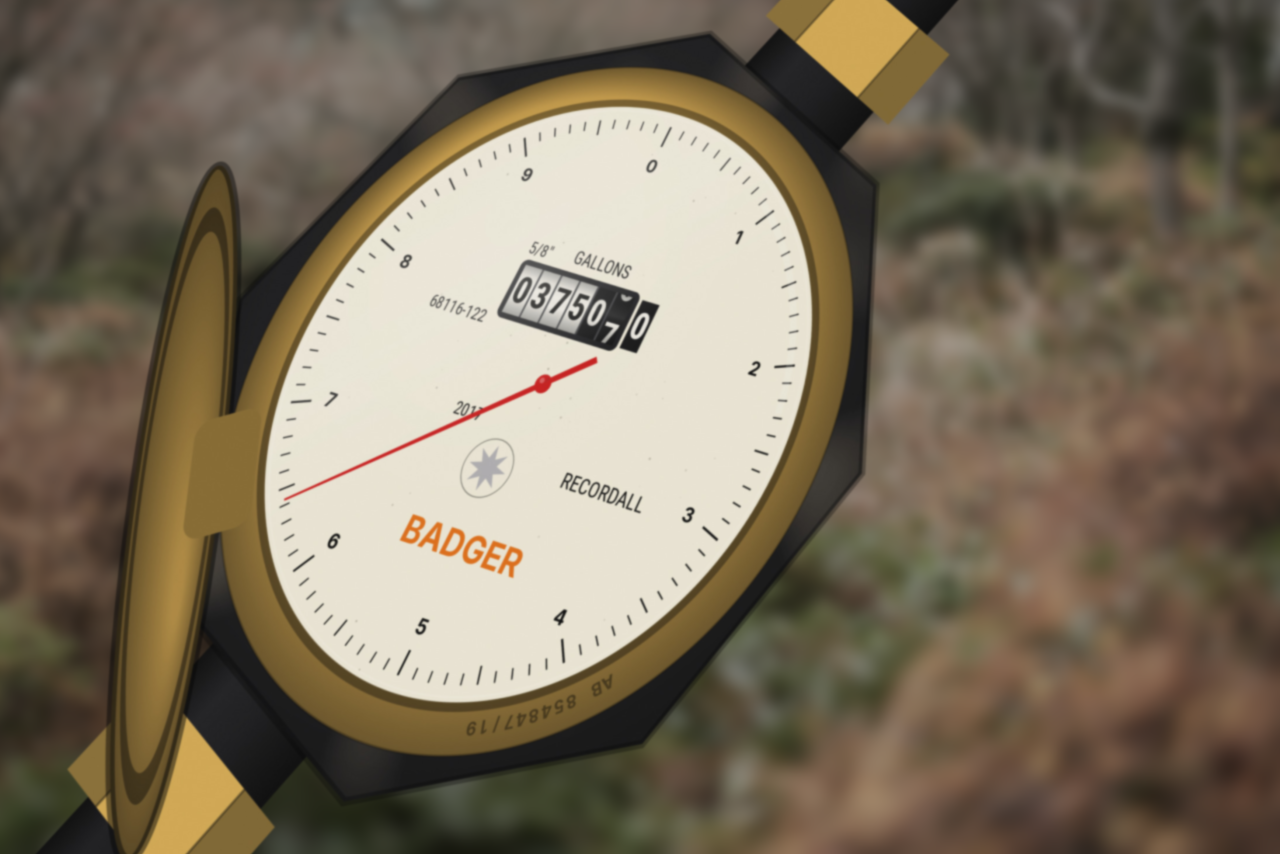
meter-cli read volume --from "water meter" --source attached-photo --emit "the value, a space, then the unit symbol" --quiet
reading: 375066.4 gal
